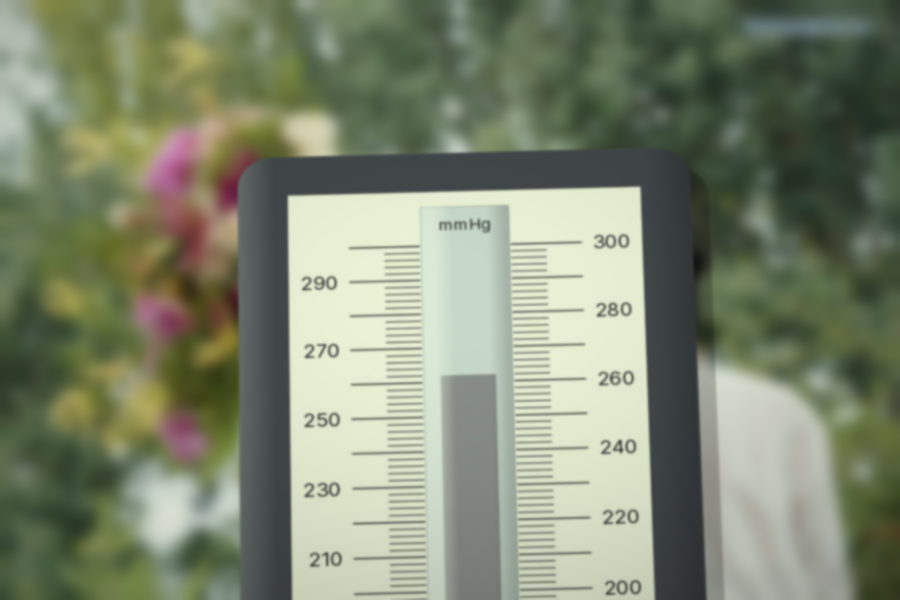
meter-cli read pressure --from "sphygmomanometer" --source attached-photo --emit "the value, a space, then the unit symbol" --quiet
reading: 262 mmHg
